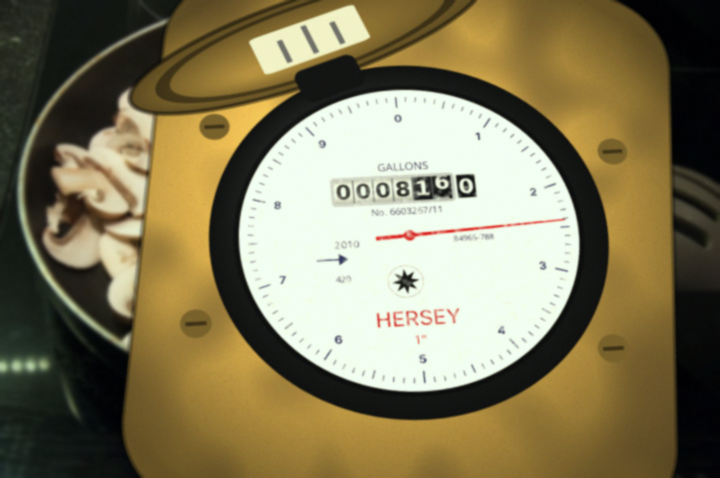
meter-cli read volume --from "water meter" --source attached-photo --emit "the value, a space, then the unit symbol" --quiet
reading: 8162.4 gal
